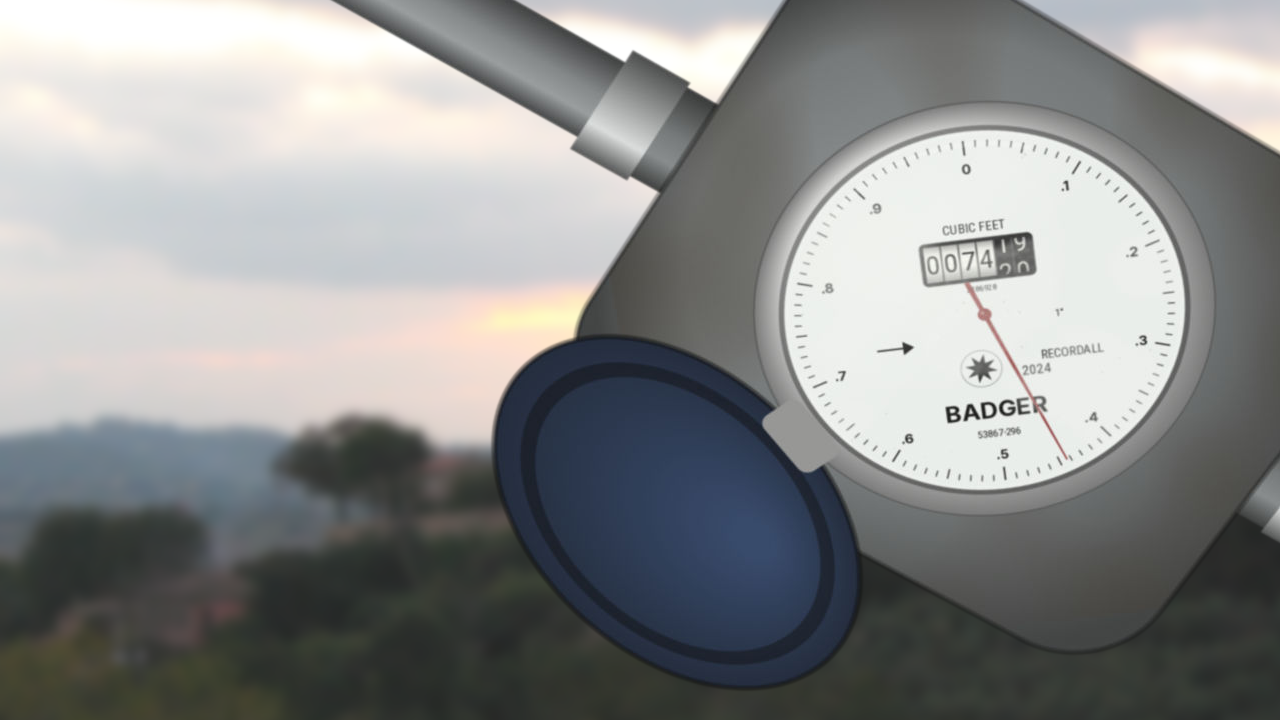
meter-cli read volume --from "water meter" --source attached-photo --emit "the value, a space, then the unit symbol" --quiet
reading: 7419.44 ft³
